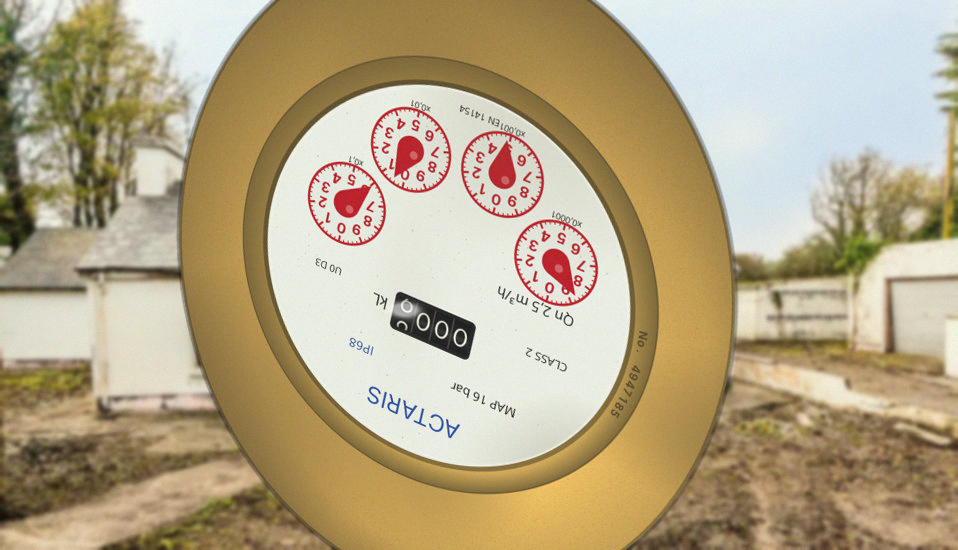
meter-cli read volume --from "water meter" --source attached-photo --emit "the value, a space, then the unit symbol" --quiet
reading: 8.6048 kL
